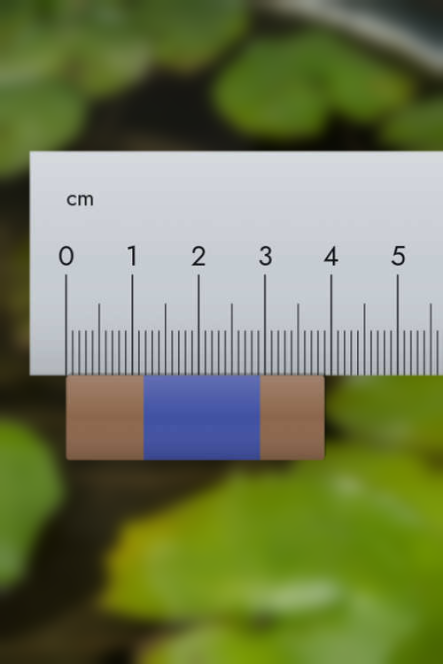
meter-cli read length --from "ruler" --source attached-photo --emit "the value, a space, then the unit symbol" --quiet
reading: 3.9 cm
